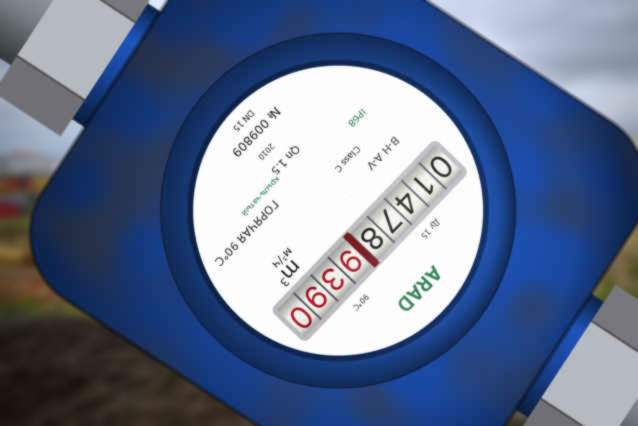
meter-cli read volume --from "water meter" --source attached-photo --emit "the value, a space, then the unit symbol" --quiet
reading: 1478.9390 m³
